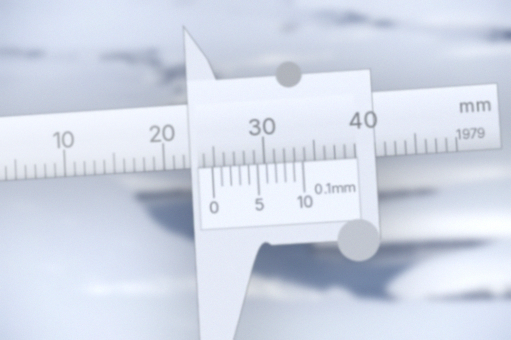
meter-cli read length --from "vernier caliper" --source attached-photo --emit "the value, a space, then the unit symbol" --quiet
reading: 24.8 mm
